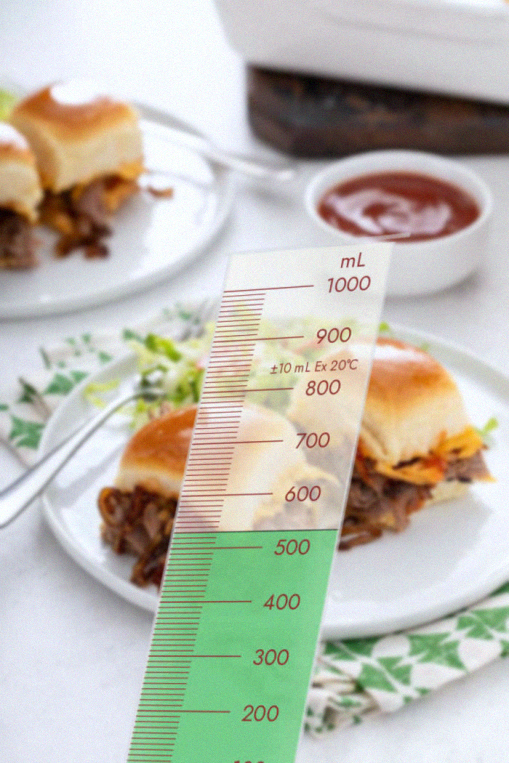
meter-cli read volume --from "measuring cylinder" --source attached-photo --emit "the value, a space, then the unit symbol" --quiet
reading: 530 mL
